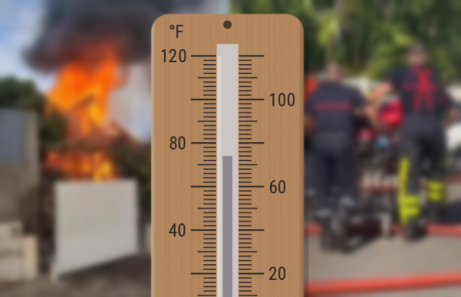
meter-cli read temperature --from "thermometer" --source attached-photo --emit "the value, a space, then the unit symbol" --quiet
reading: 74 °F
